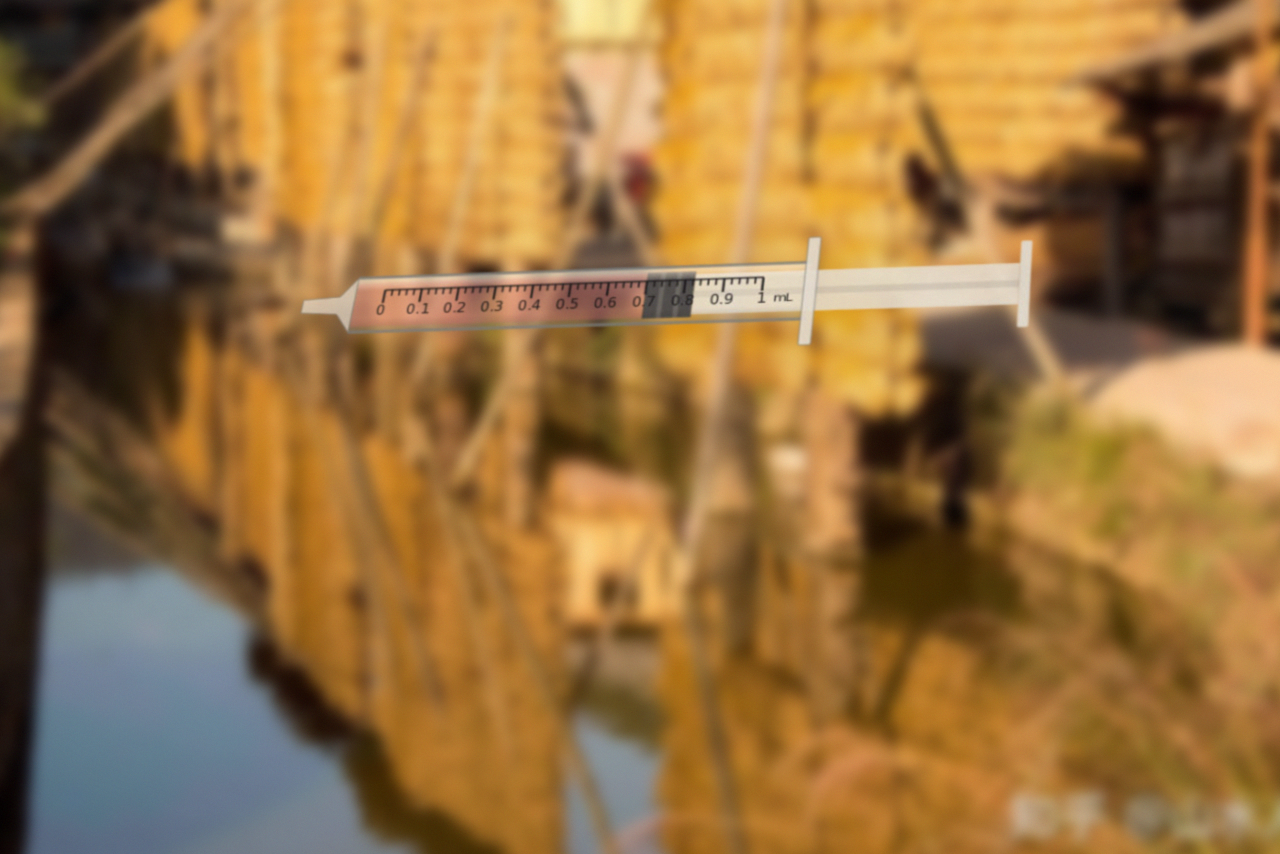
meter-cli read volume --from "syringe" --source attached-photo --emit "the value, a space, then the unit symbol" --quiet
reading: 0.7 mL
